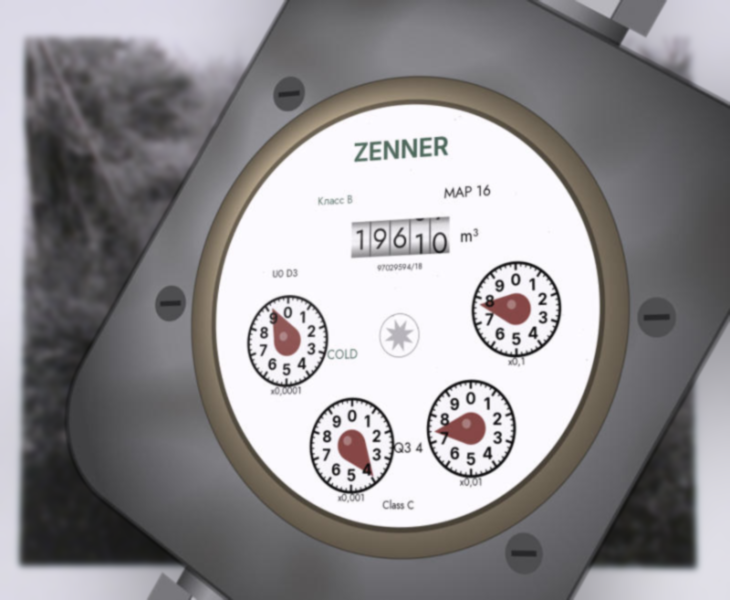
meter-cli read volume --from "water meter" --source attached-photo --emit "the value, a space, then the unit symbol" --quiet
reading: 19609.7739 m³
